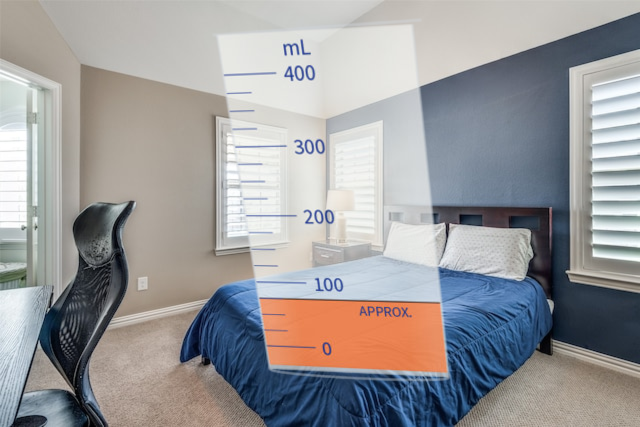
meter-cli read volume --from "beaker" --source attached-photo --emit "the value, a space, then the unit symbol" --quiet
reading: 75 mL
